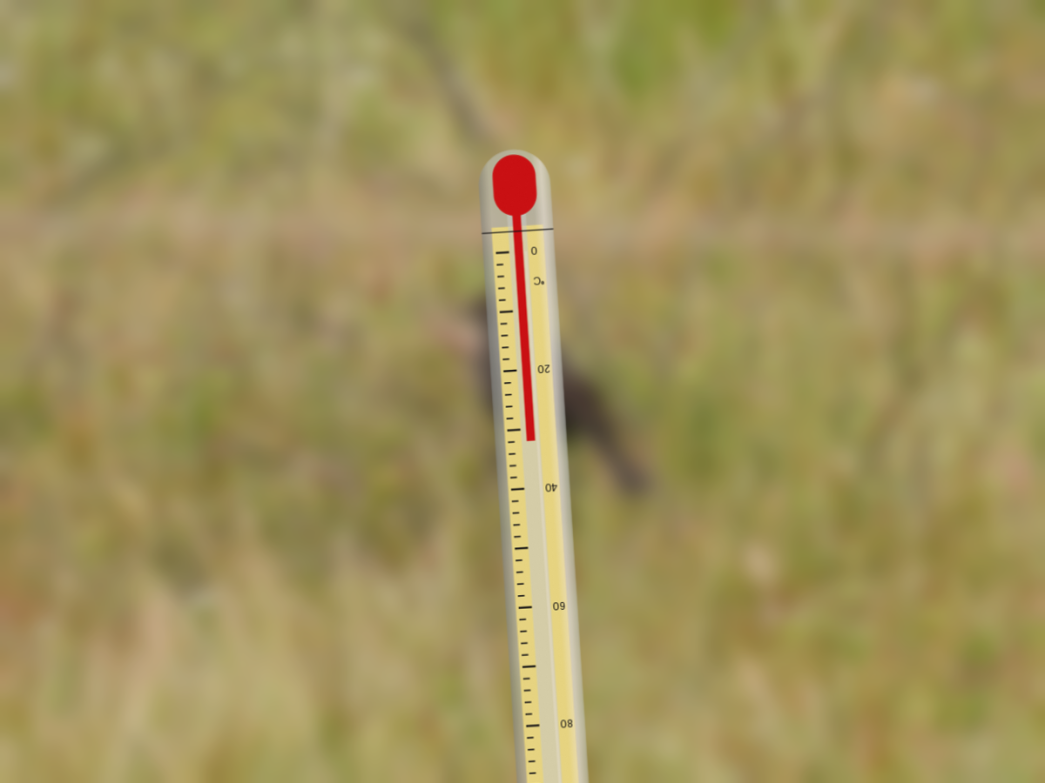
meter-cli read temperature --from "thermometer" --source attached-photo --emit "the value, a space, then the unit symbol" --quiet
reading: 32 °C
